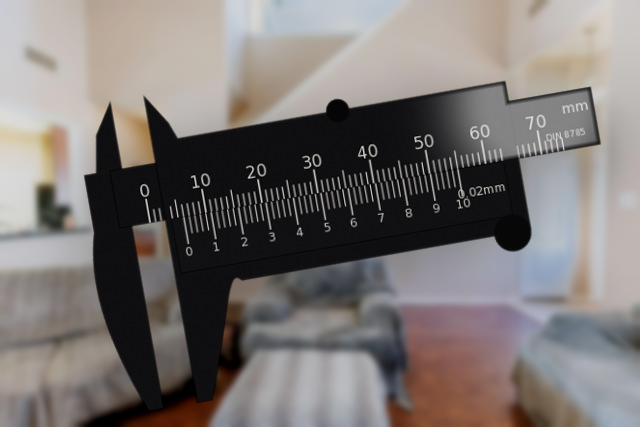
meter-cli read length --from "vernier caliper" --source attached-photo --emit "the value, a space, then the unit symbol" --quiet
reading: 6.0 mm
